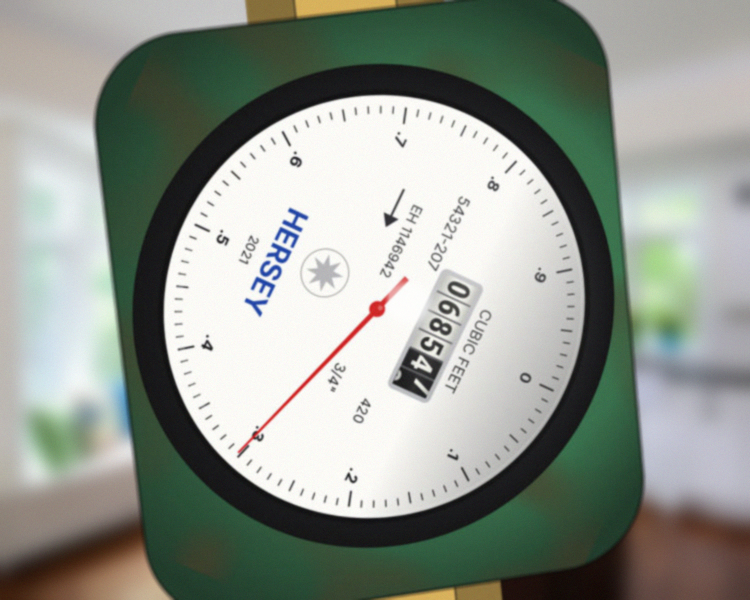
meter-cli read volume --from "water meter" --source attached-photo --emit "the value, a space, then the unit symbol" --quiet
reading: 68547.30 ft³
